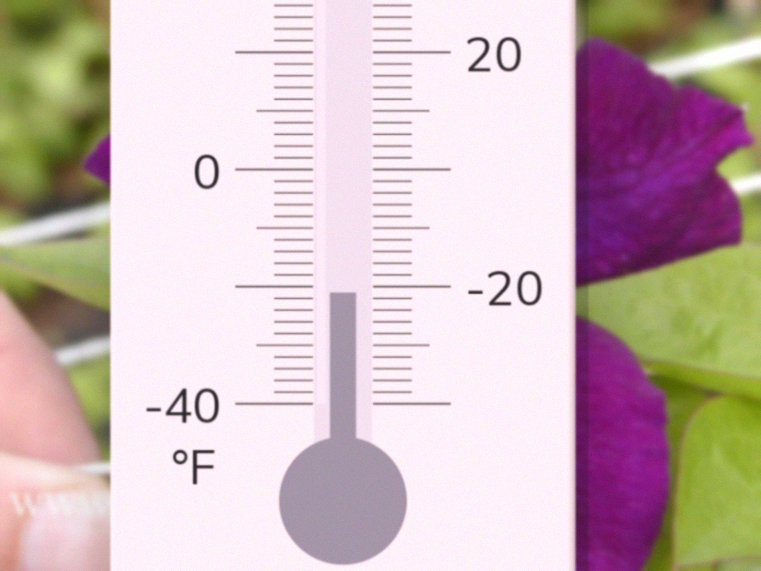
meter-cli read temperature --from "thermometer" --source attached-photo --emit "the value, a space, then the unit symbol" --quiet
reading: -21 °F
